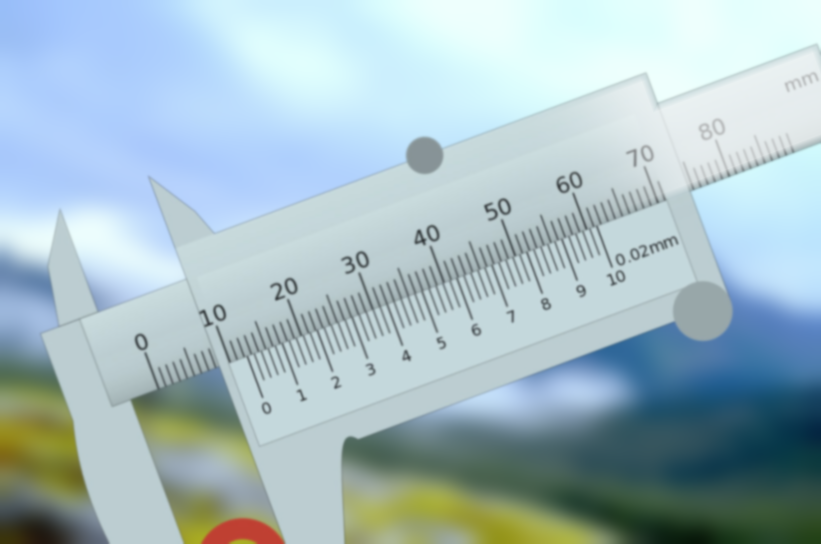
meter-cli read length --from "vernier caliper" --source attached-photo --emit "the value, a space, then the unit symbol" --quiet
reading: 12.4 mm
